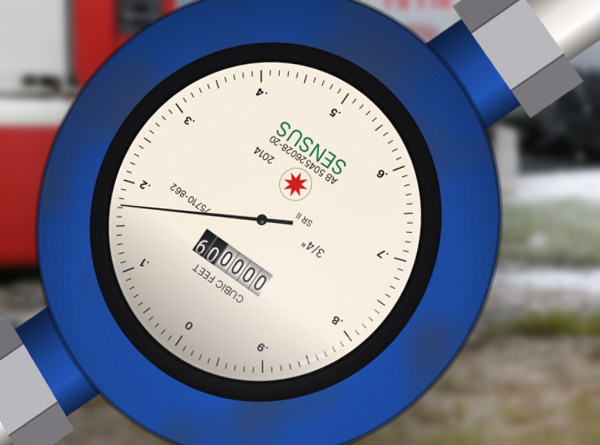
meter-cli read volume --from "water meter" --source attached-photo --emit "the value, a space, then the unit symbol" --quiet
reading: 9.17 ft³
